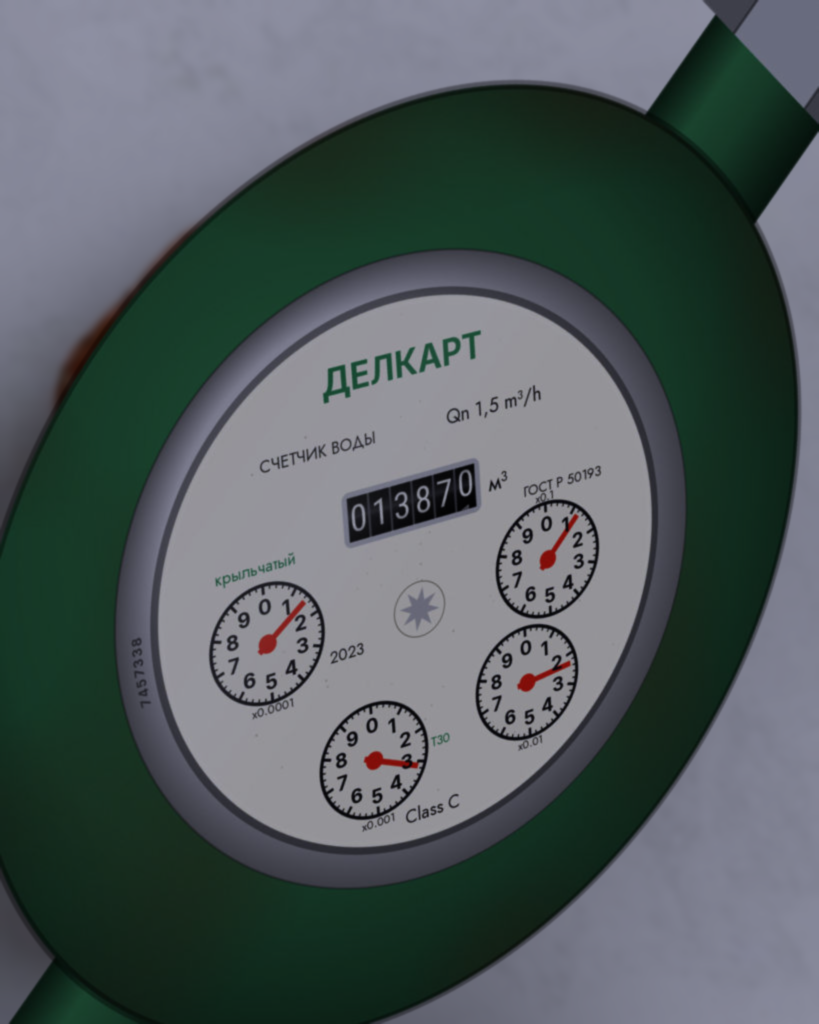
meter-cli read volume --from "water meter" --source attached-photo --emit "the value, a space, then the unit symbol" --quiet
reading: 13870.1231 m³
